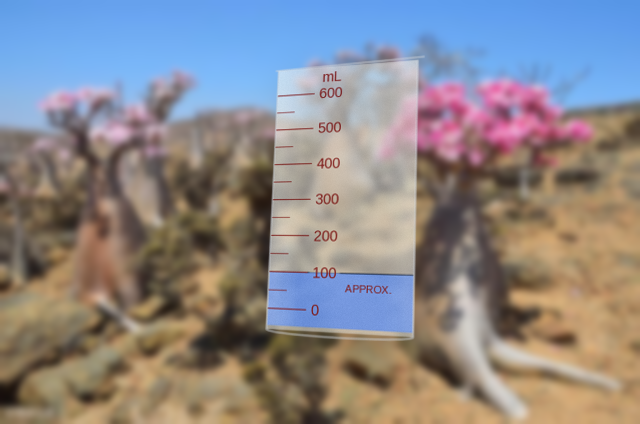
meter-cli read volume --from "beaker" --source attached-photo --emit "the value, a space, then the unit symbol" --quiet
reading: 100 mL
